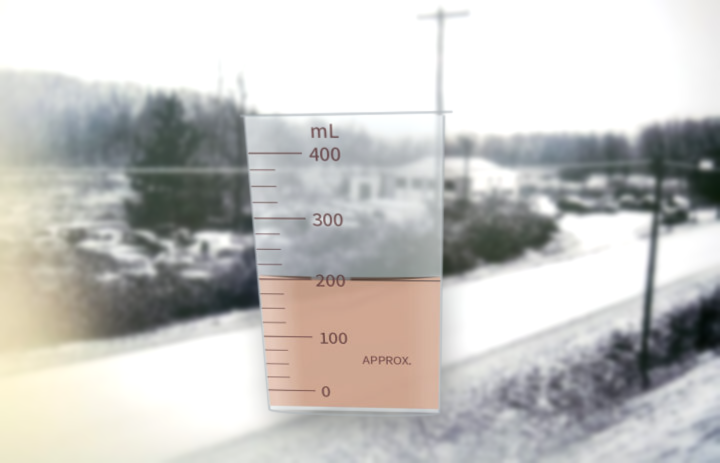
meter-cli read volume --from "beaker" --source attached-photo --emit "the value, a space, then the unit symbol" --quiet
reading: 200 mL
